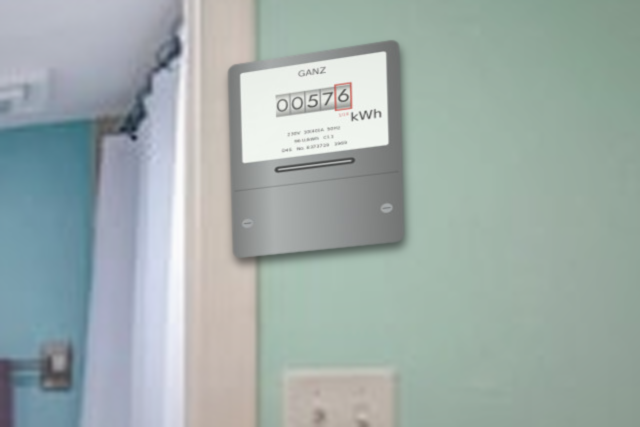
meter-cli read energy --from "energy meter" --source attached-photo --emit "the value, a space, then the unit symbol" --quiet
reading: 57.6 kWh
